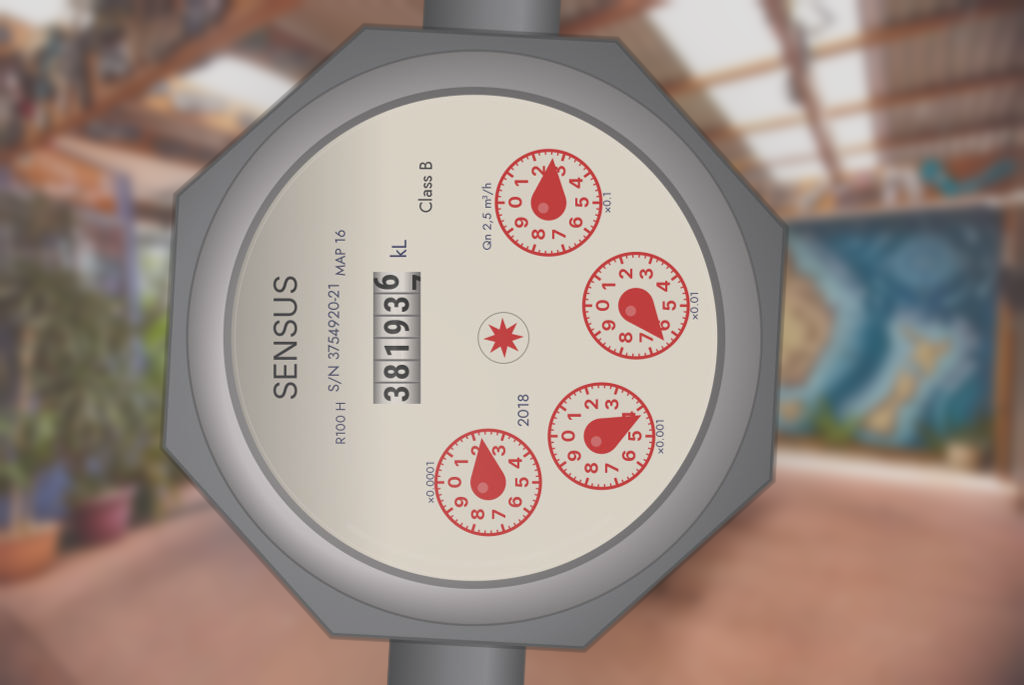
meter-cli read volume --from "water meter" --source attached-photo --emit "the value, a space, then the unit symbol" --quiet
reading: 381936.2642 kL
